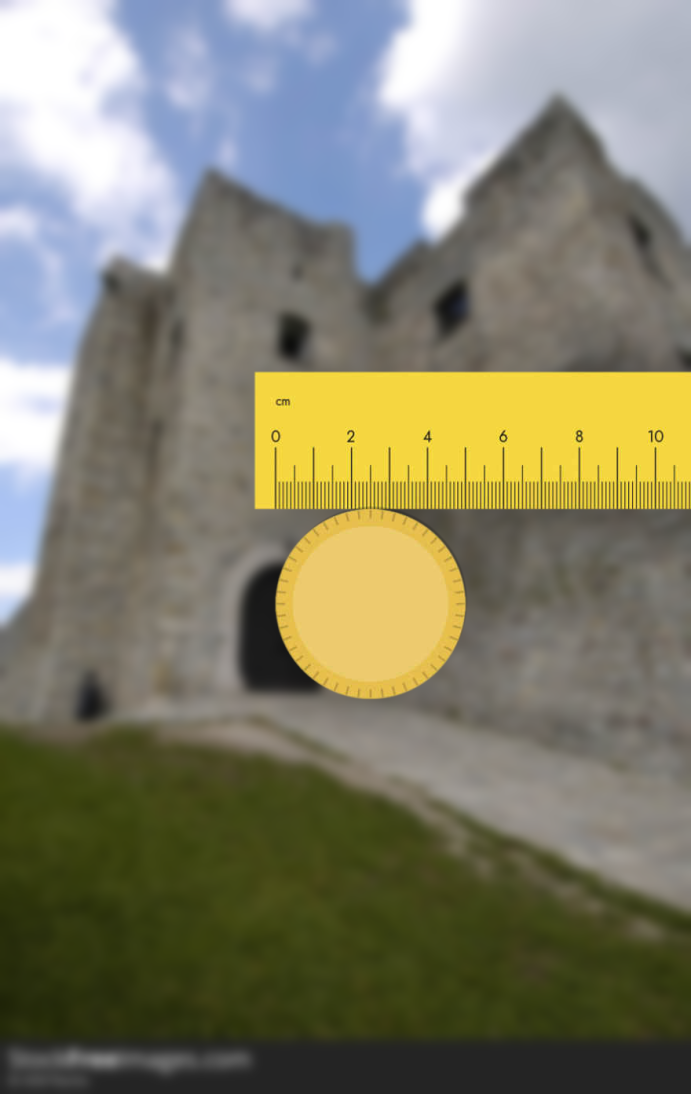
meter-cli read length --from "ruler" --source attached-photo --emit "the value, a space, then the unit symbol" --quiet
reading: 5 cm
